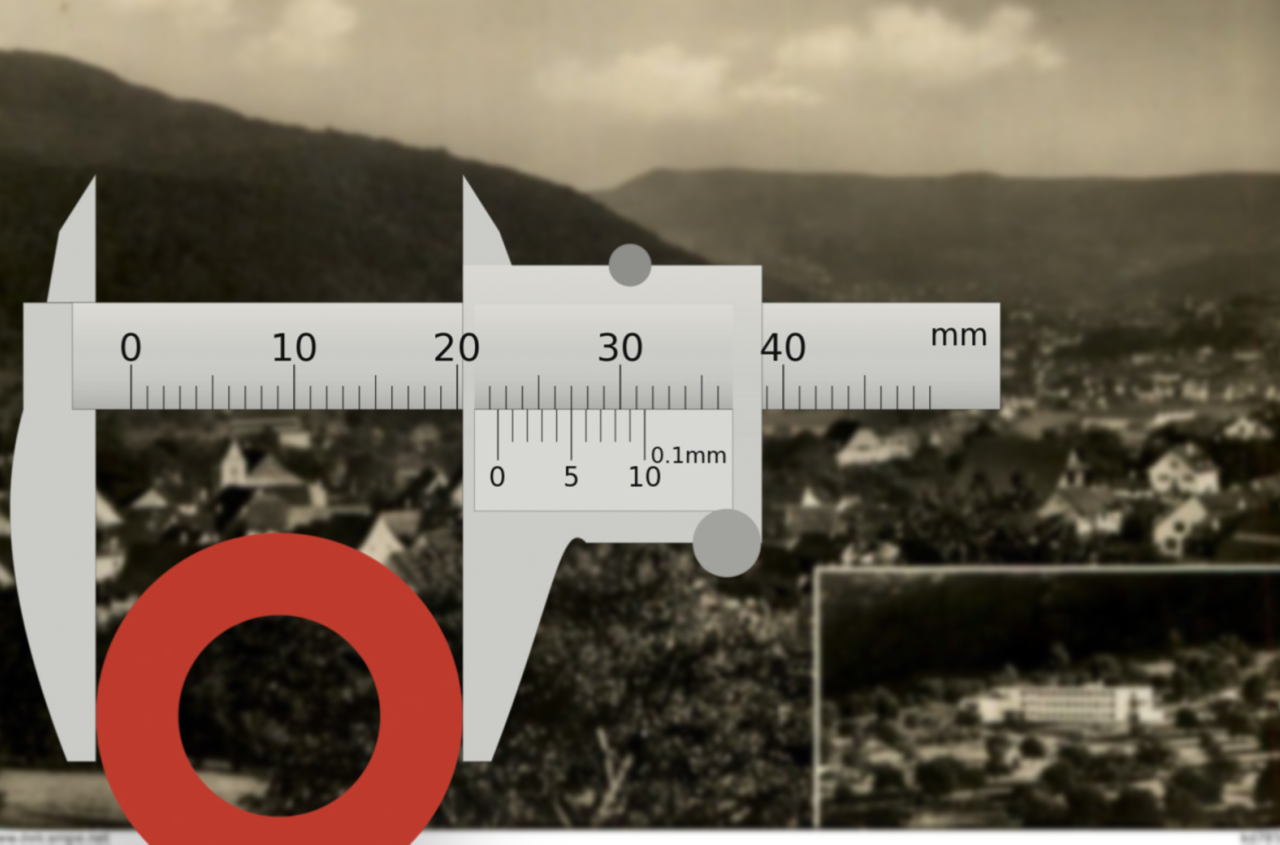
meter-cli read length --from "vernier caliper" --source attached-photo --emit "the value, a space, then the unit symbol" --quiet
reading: 22.5 mm
